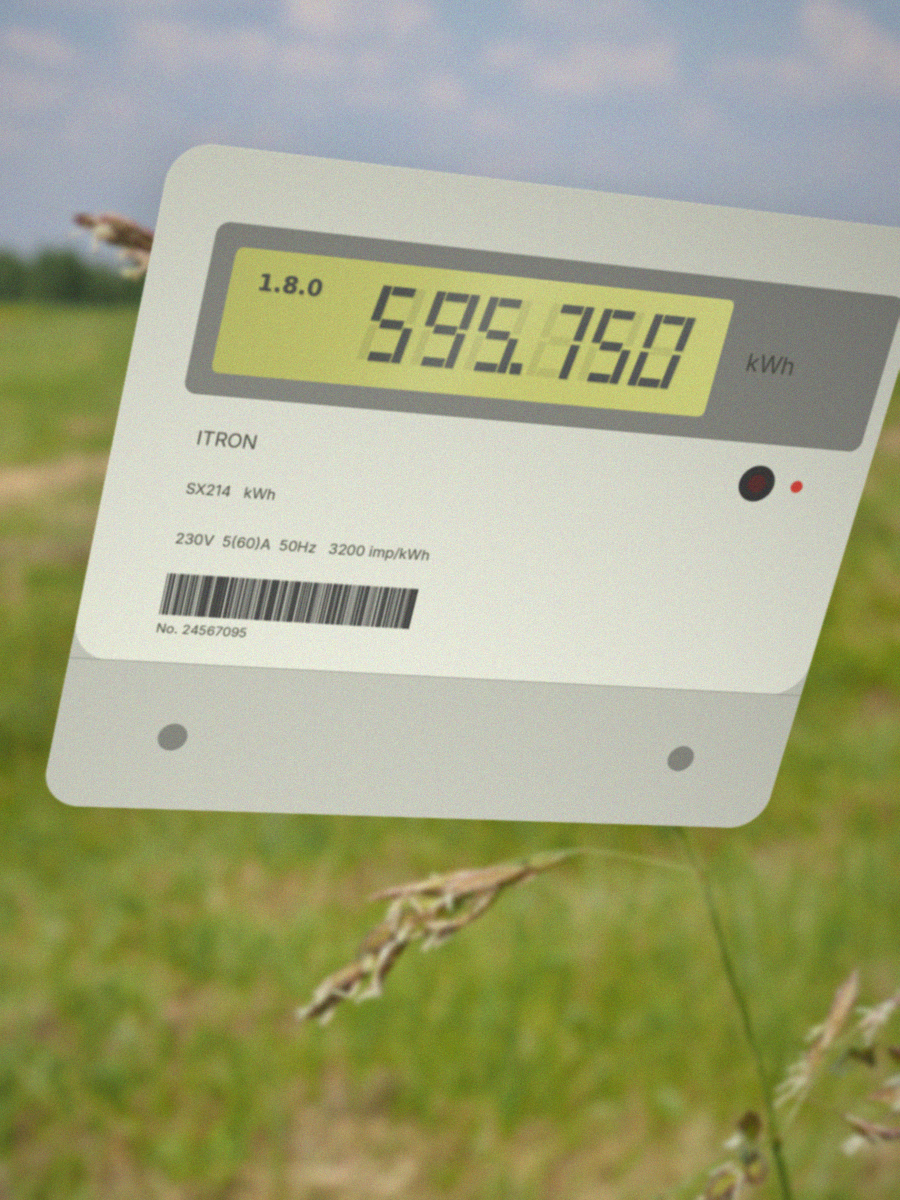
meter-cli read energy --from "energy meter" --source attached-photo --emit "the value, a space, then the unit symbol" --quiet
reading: 595.750 kWh
